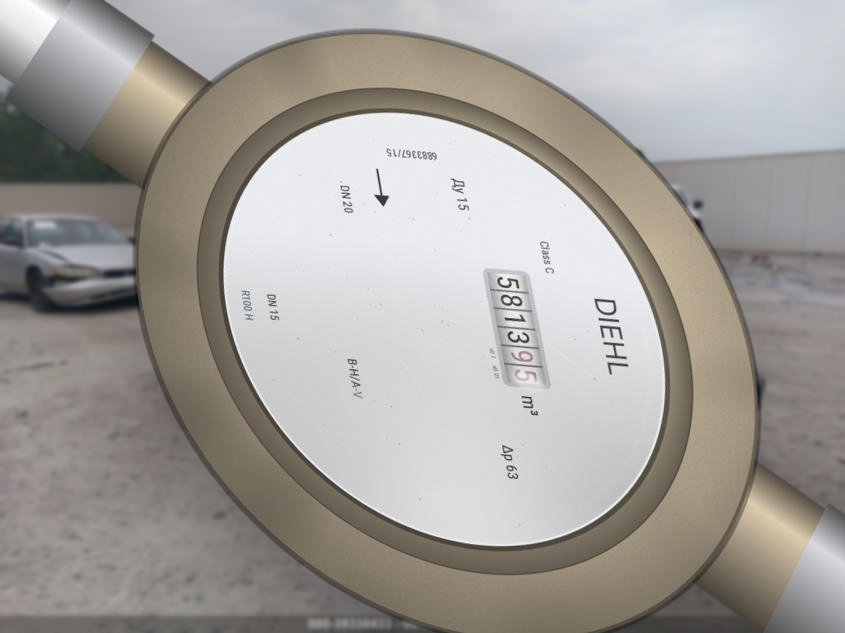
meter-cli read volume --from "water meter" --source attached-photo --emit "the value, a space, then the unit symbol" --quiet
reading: 5813.95 m³
